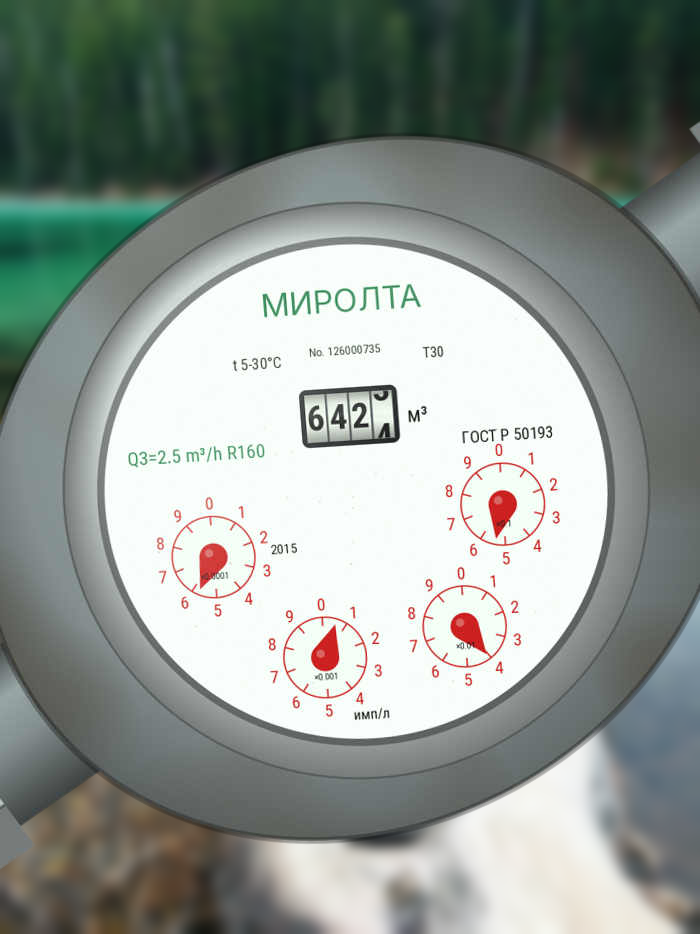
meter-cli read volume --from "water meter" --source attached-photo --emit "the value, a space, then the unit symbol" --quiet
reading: 6423.5405 m³
